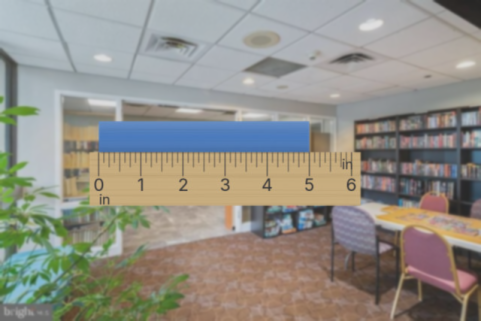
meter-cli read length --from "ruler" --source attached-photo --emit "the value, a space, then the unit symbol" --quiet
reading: 5 in
